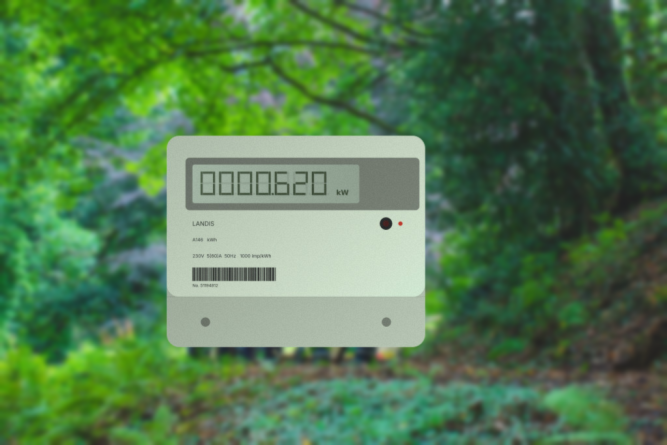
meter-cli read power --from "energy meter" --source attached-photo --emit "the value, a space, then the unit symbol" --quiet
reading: 0.620 kW
